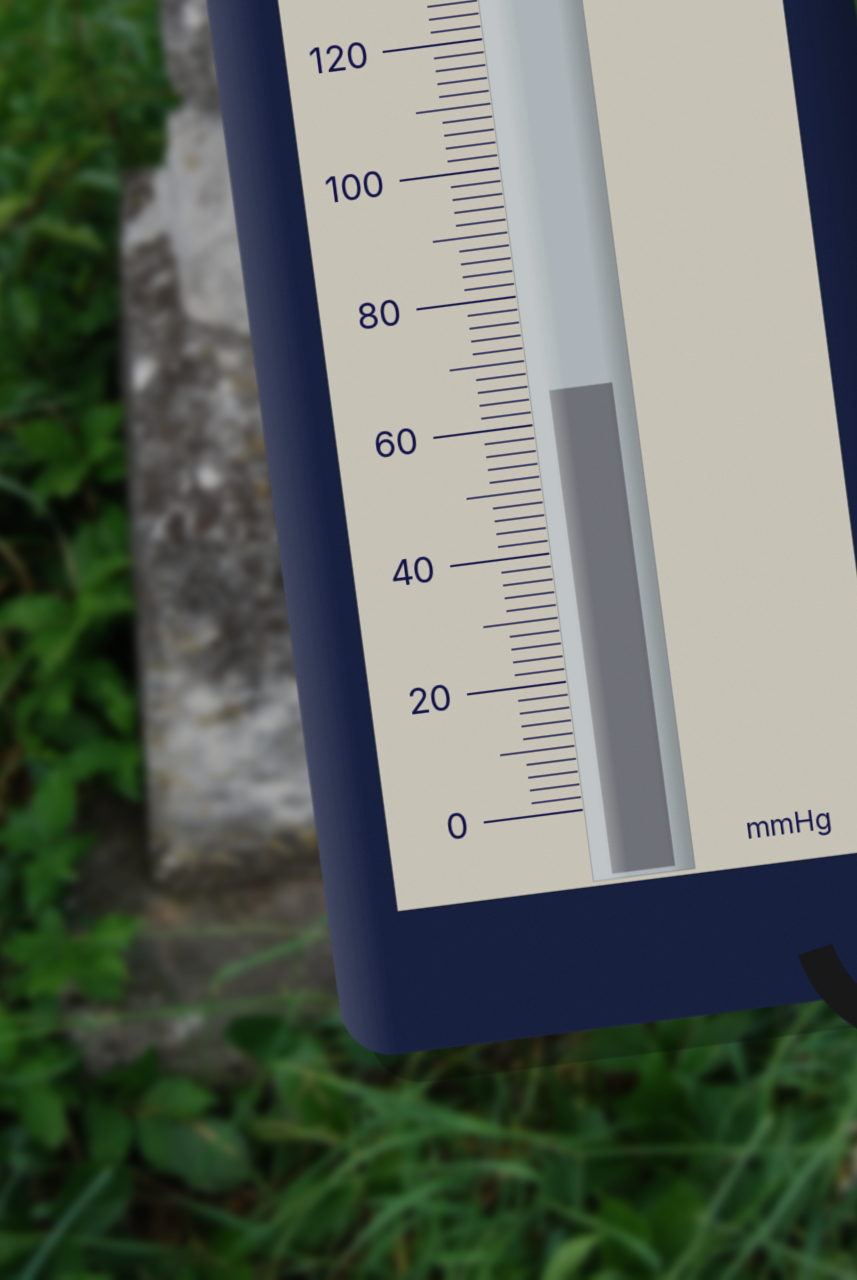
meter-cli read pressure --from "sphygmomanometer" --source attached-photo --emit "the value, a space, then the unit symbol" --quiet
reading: 65 mmHg
